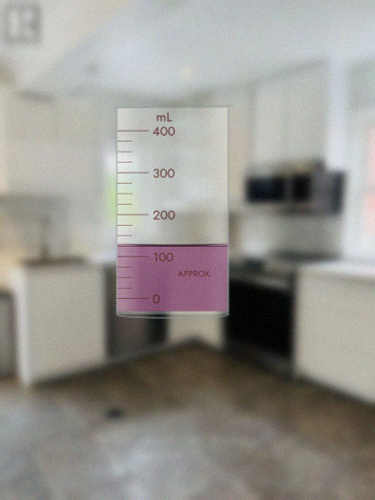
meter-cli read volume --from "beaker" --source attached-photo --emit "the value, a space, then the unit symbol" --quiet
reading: 125 mL
